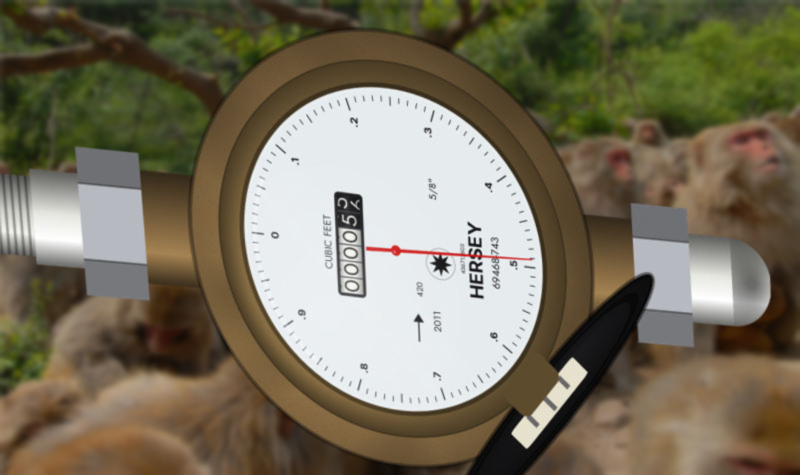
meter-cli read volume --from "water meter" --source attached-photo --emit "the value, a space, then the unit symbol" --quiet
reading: 55.49 ft³
